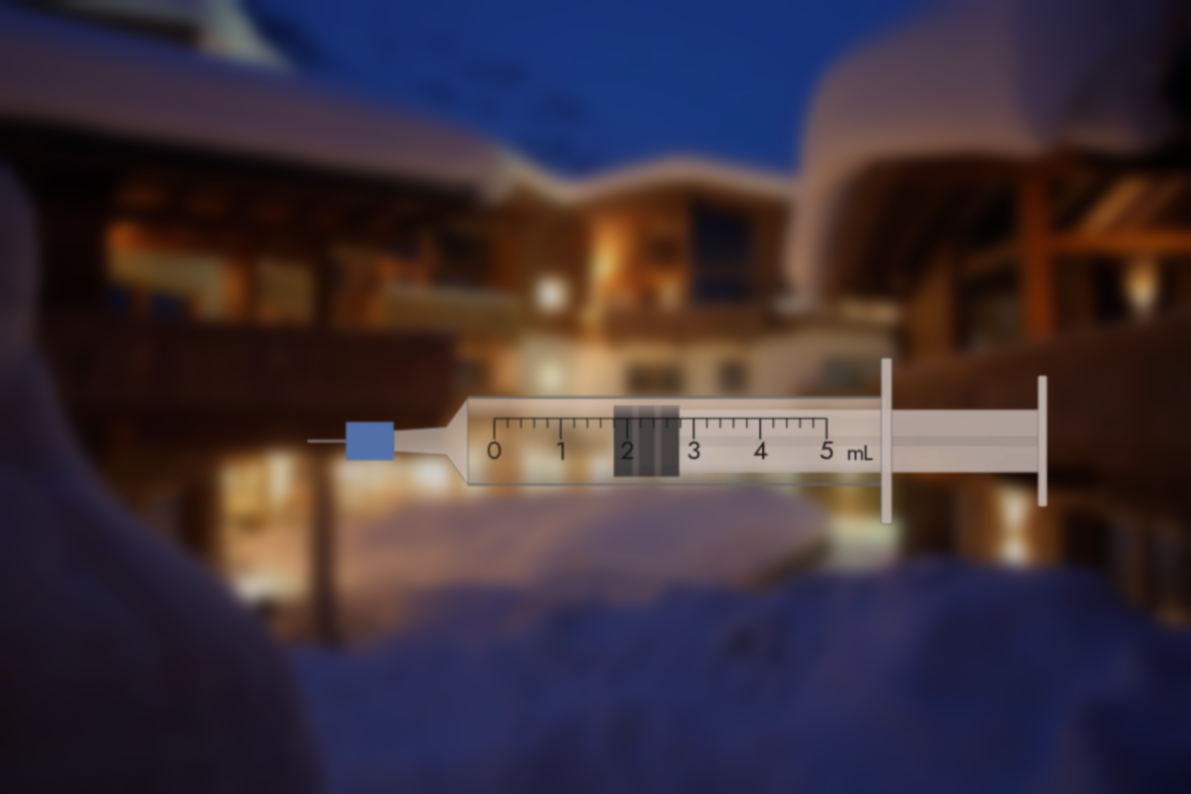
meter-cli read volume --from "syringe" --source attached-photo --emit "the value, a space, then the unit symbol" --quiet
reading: 1.8 mL
